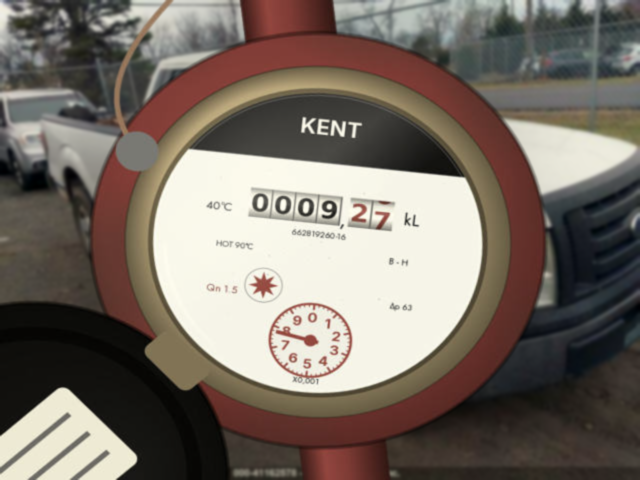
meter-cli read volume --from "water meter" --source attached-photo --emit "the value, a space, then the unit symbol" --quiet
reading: 9.267 kL
